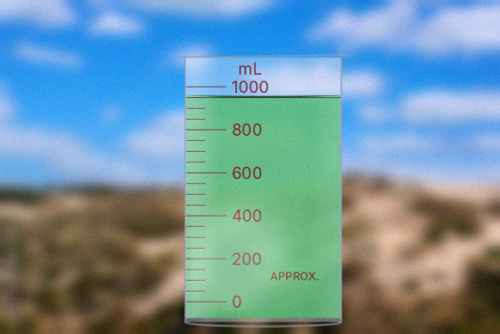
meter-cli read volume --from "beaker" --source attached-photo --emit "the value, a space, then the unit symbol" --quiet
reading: 950 mL
